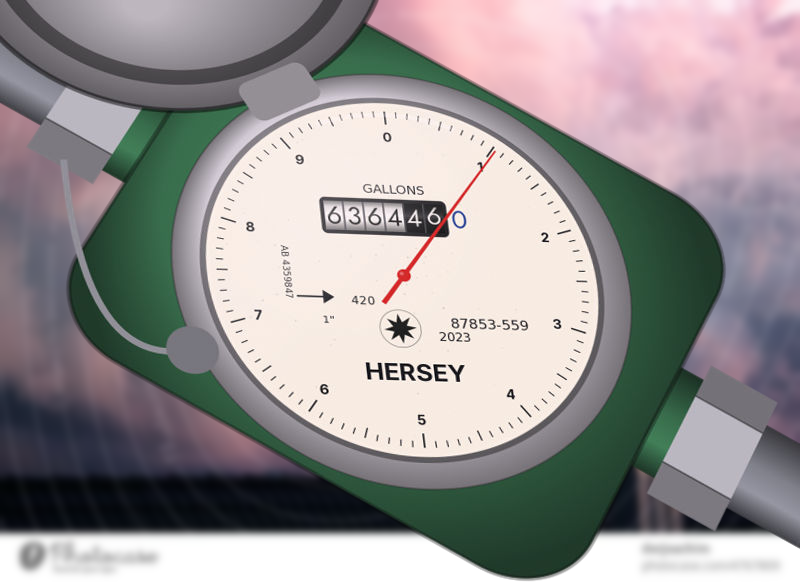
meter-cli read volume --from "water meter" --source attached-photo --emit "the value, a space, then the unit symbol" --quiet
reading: 6364461.0 gal
